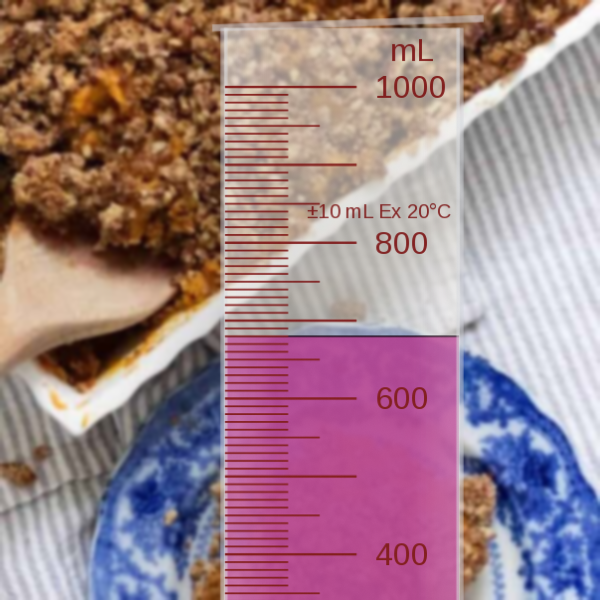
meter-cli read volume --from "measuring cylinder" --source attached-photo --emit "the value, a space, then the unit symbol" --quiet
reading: 680 mL
